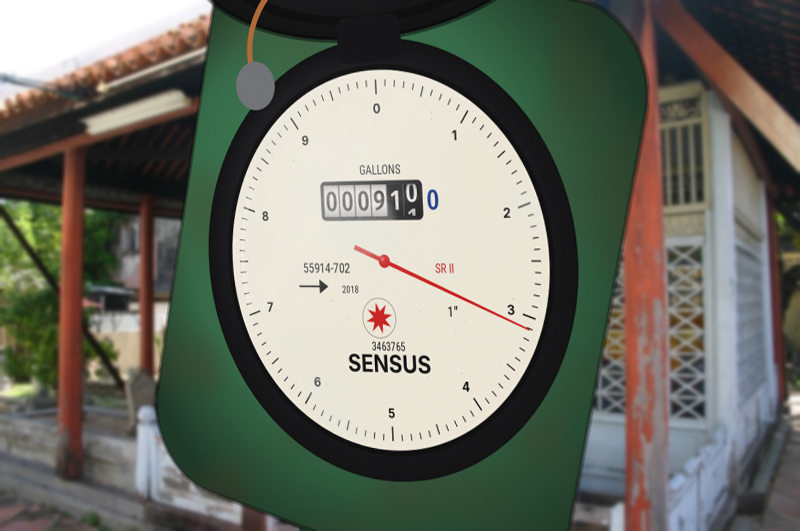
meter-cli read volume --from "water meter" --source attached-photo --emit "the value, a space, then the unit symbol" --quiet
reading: 9103.1 gal
